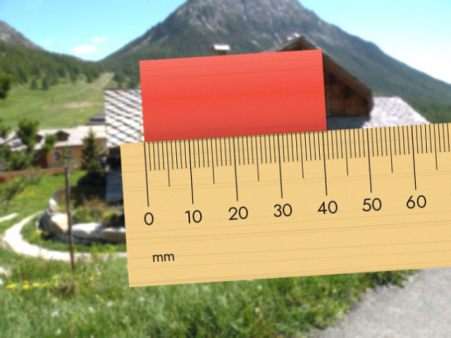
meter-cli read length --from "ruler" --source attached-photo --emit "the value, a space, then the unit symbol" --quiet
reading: 41 mm
